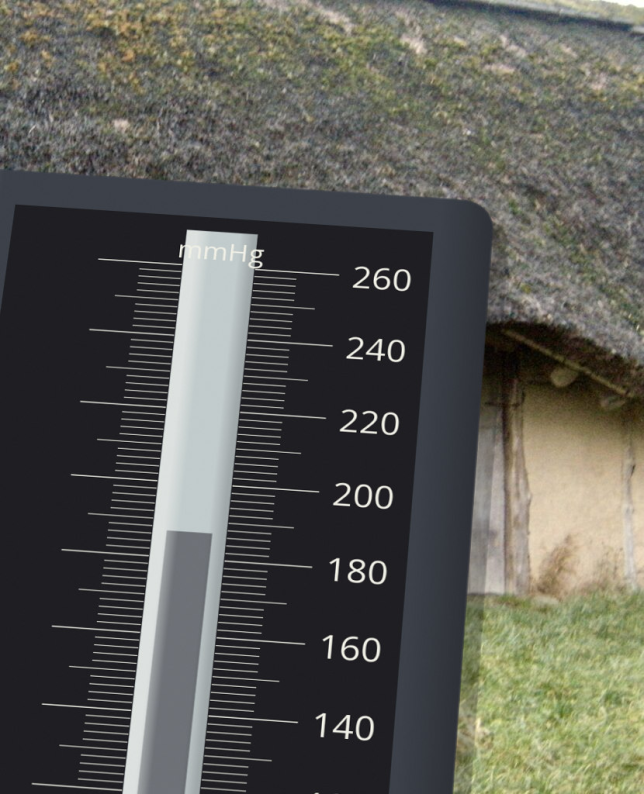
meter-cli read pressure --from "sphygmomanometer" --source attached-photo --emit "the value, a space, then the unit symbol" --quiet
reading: 187 mmHg
